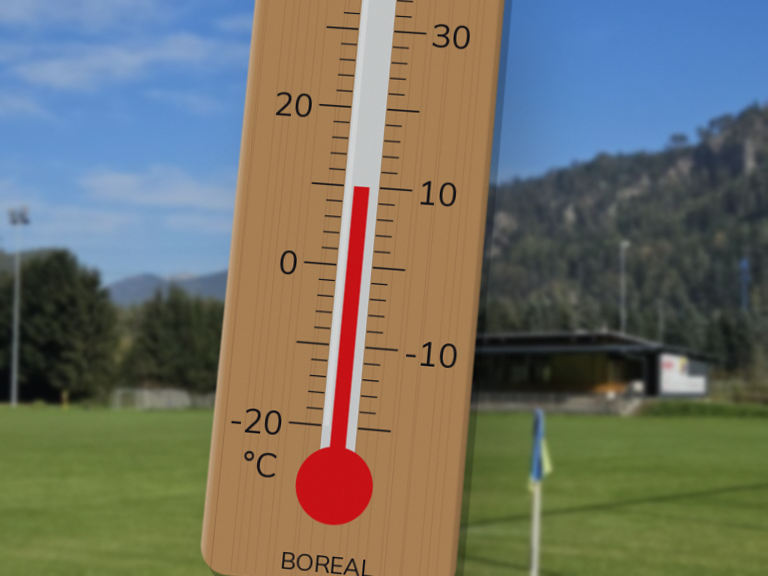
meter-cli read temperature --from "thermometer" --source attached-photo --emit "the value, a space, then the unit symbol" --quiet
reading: 10 °C
